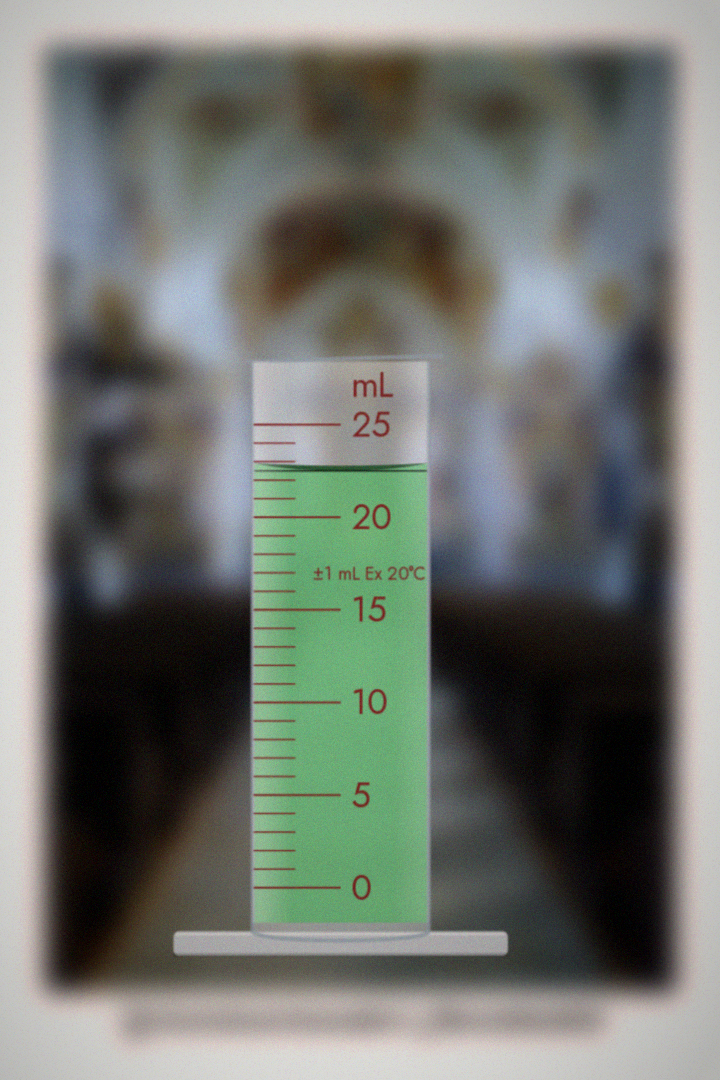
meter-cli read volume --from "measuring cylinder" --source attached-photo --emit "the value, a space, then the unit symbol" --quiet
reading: 22.5 mL
